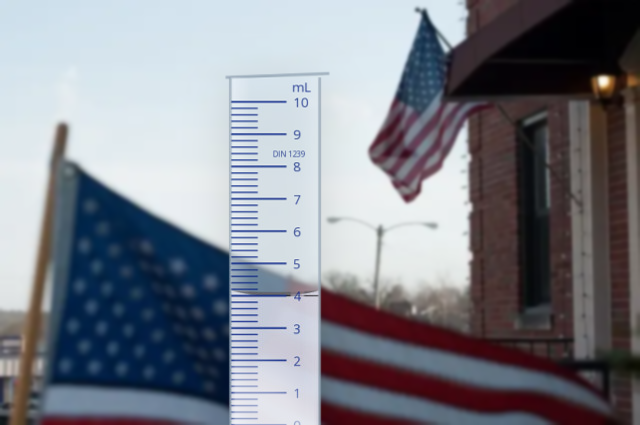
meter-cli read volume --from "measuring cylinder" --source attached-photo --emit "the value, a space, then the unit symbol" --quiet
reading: 4 mL
